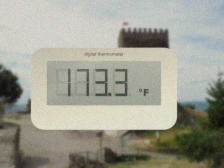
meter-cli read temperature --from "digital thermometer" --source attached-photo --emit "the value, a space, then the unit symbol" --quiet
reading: 173.3 °F
